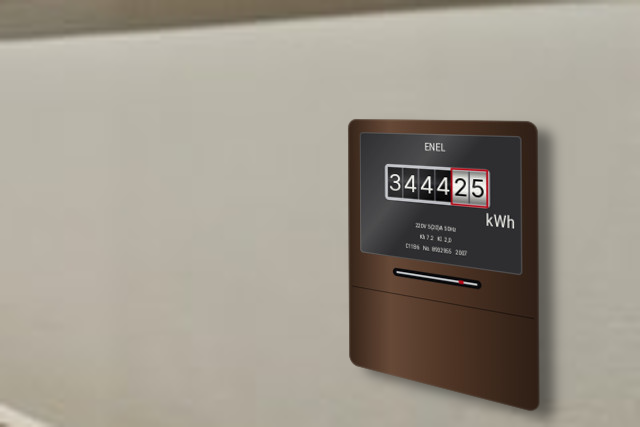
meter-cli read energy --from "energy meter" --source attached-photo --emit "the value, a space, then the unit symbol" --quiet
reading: 3444.25 kWh
